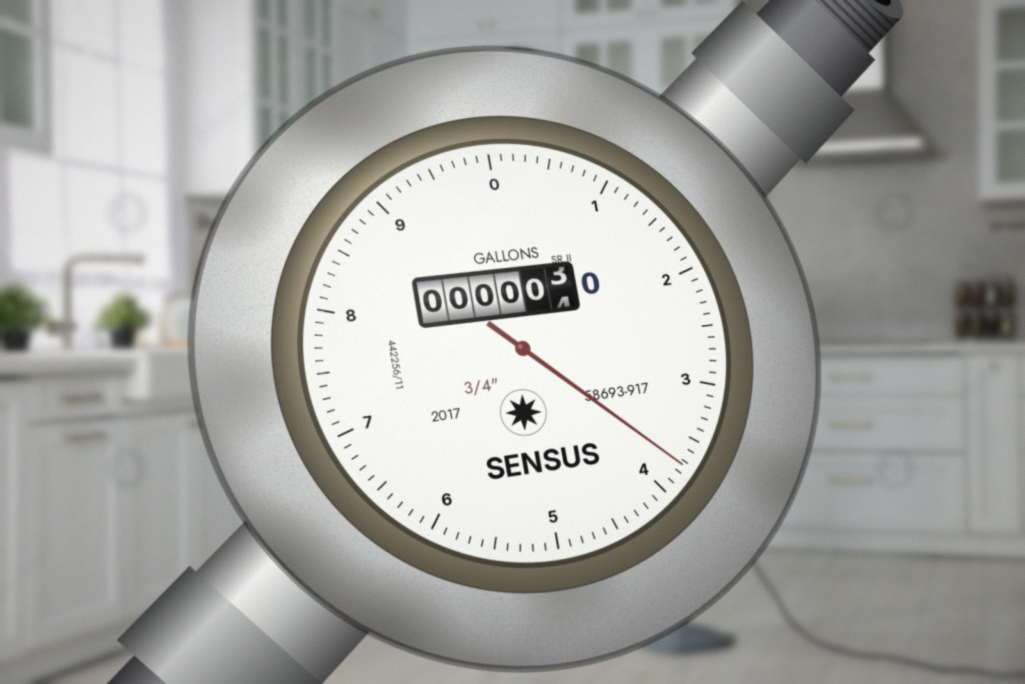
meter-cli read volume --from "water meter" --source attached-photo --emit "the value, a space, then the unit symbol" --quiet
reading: 33.7 gal
